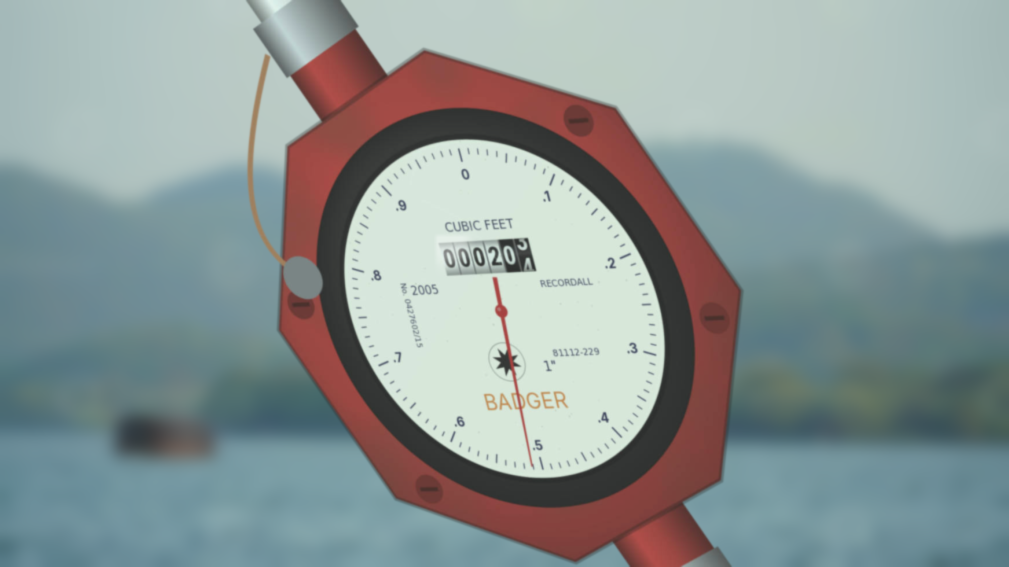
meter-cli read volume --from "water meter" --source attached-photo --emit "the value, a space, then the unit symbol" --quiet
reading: 203.51 ft³
